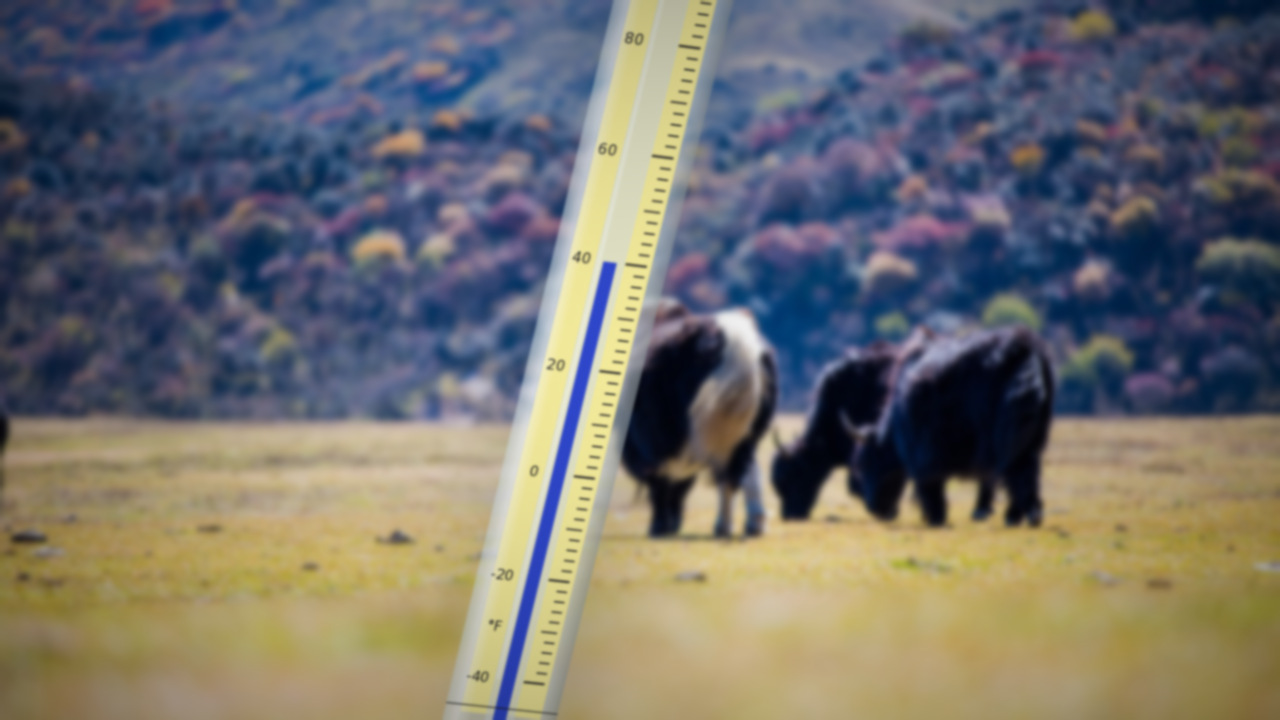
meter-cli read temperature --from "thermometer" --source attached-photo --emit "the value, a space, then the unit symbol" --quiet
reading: 40 °F
